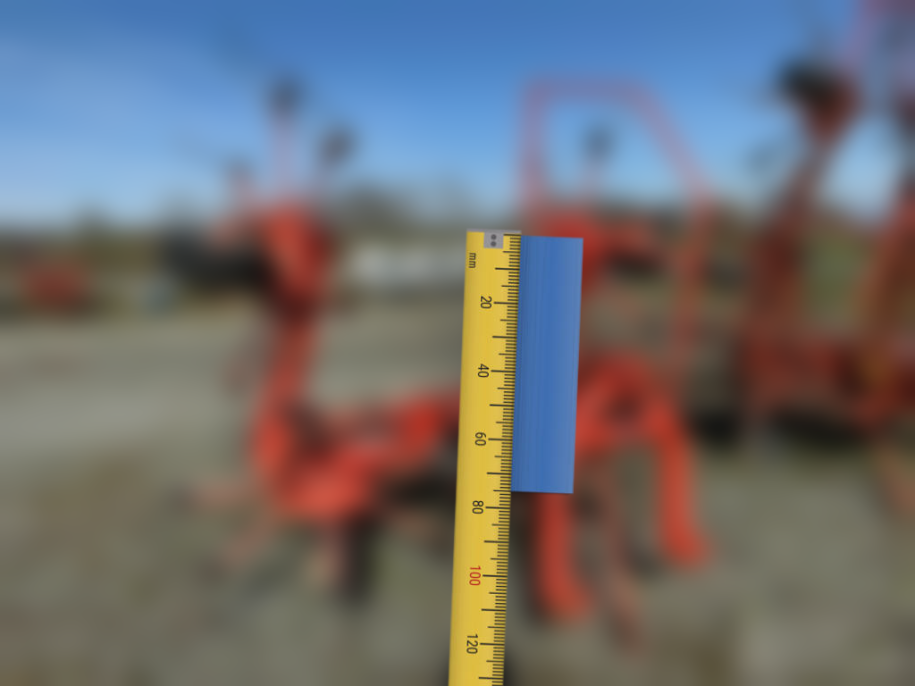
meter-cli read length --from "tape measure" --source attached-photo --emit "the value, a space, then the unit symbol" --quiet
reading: 75 mm
